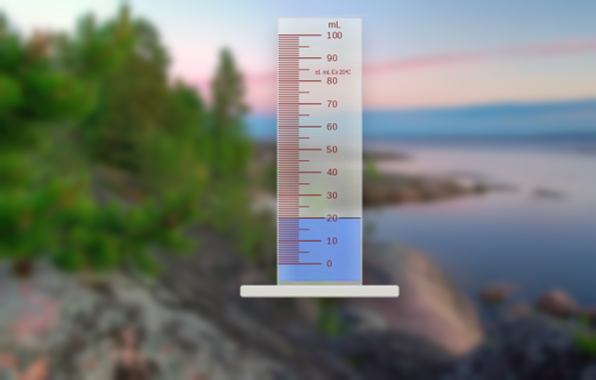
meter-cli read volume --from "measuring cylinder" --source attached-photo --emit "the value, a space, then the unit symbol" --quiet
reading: 20 mL
